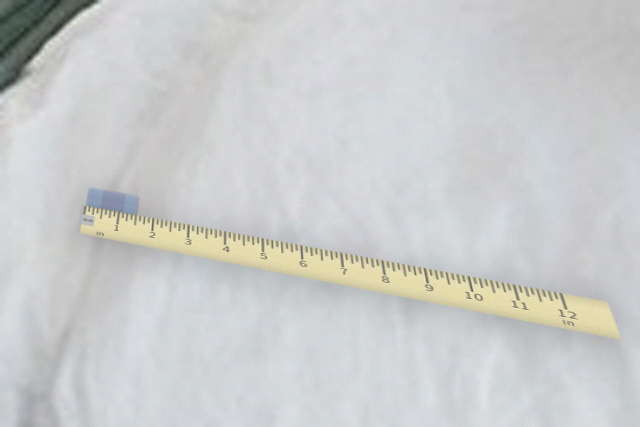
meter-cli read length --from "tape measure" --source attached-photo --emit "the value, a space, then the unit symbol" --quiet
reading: 1.5 in
